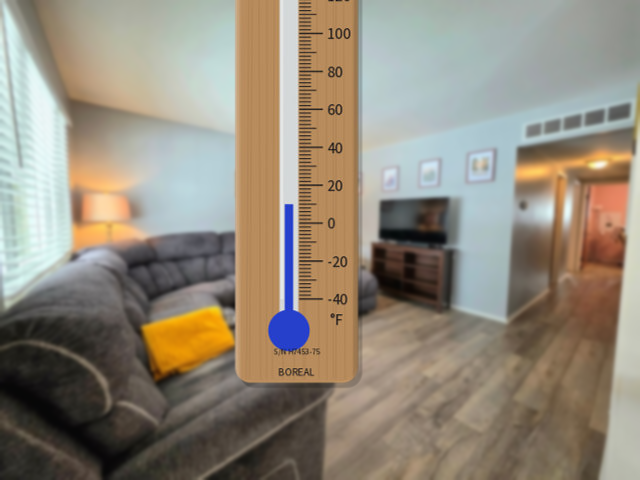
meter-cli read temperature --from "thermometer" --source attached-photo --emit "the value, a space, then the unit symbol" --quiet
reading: 10 °F
